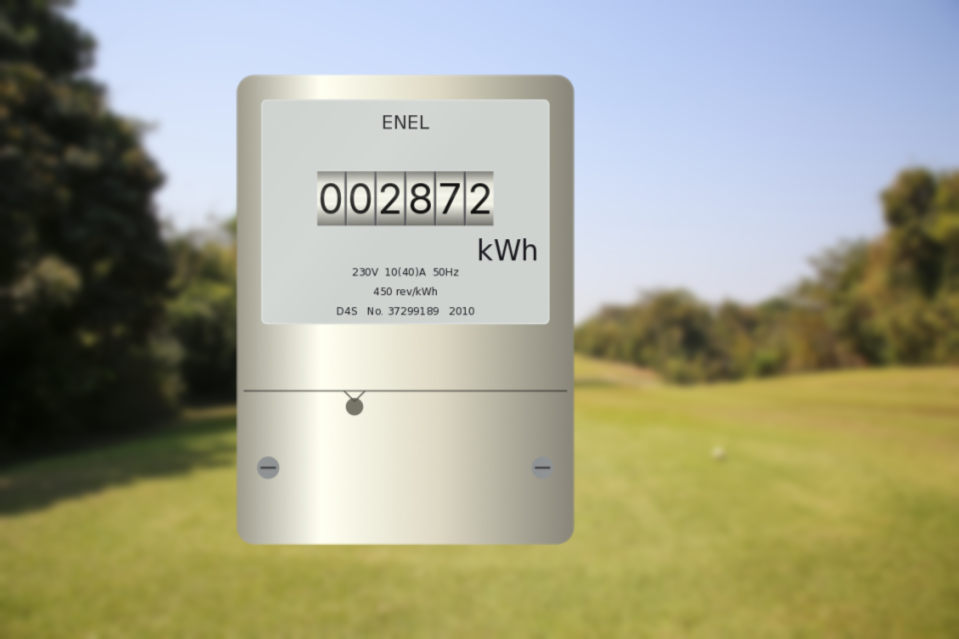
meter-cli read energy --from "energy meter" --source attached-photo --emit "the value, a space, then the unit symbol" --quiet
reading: 2872 kWh
